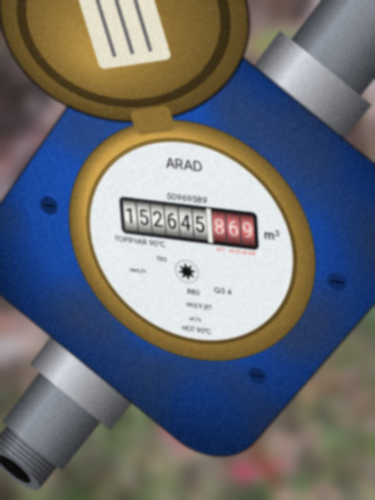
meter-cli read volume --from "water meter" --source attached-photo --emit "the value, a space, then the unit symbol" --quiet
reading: 152645.869 m³
